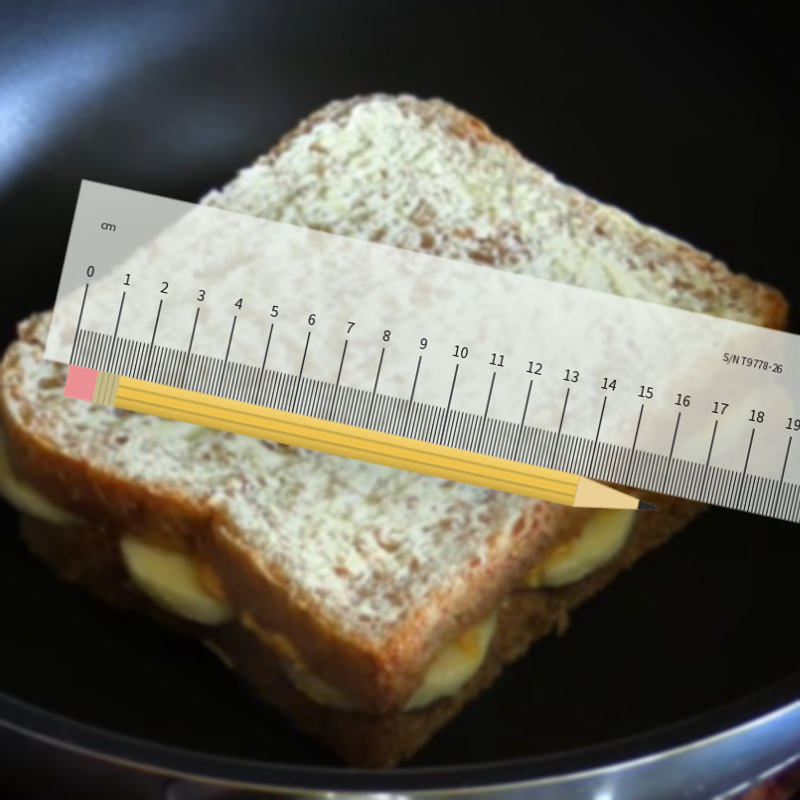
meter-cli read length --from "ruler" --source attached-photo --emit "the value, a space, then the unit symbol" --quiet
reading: 16 cm
